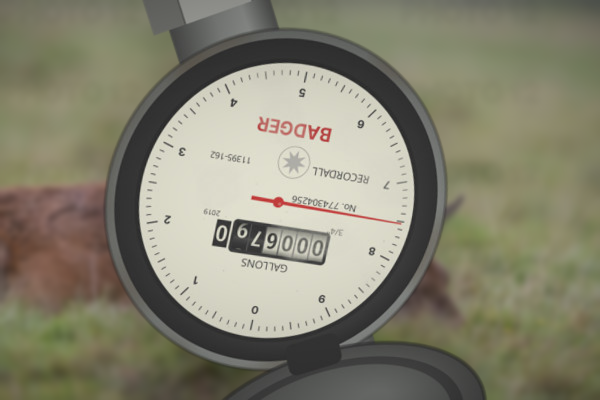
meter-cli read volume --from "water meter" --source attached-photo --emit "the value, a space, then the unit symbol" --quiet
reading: 6787.5 gal
